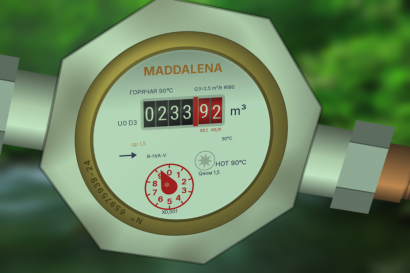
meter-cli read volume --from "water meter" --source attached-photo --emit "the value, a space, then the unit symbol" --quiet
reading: 233.919 m³
